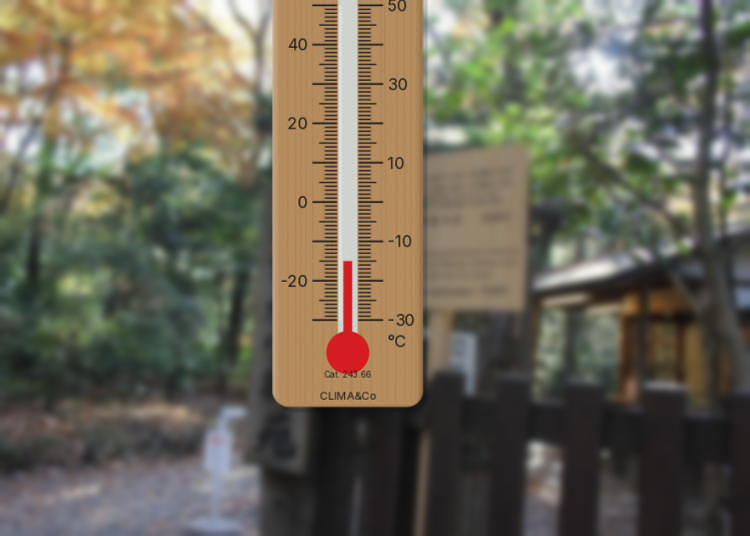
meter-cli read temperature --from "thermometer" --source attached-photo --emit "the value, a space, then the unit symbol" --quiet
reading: -15 °C
